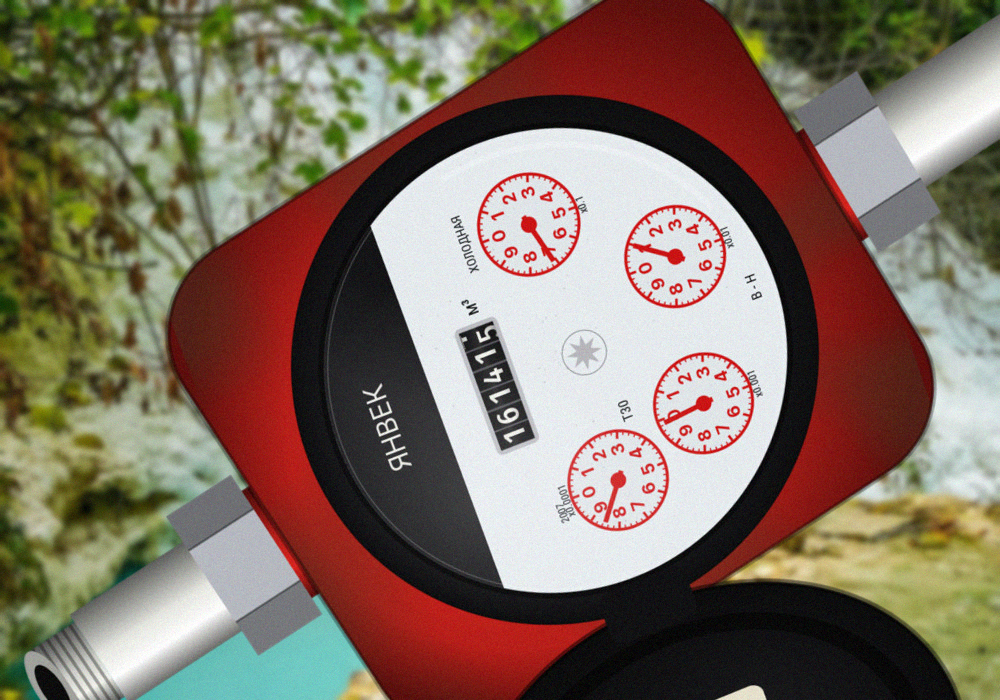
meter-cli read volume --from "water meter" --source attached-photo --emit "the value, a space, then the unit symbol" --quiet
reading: 161414.7098 m³
